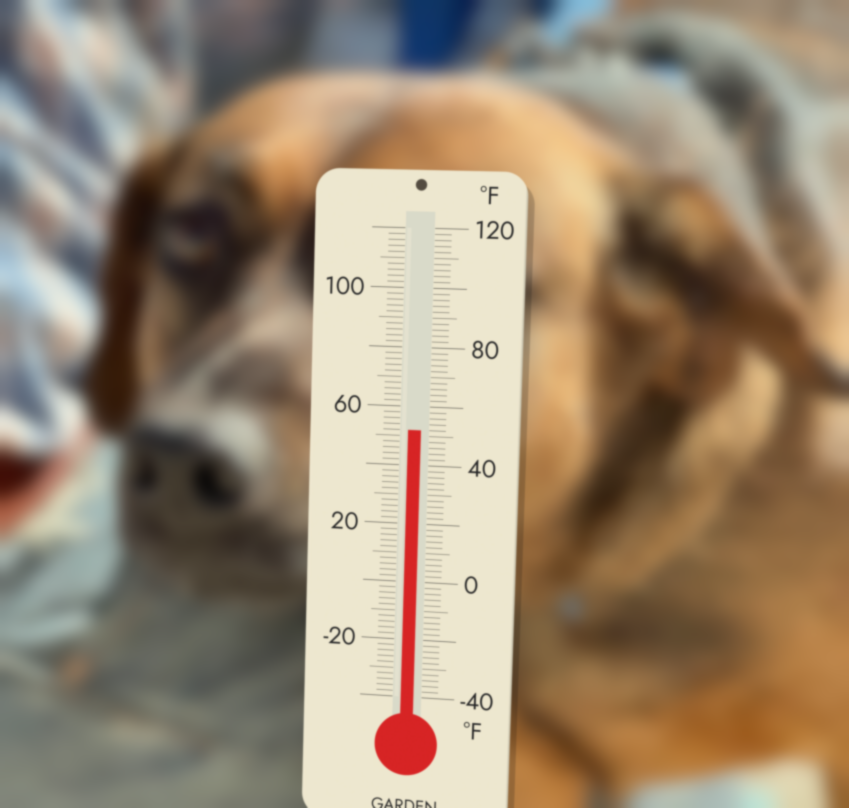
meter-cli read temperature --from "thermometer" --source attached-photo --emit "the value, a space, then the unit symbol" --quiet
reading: 52 °F
